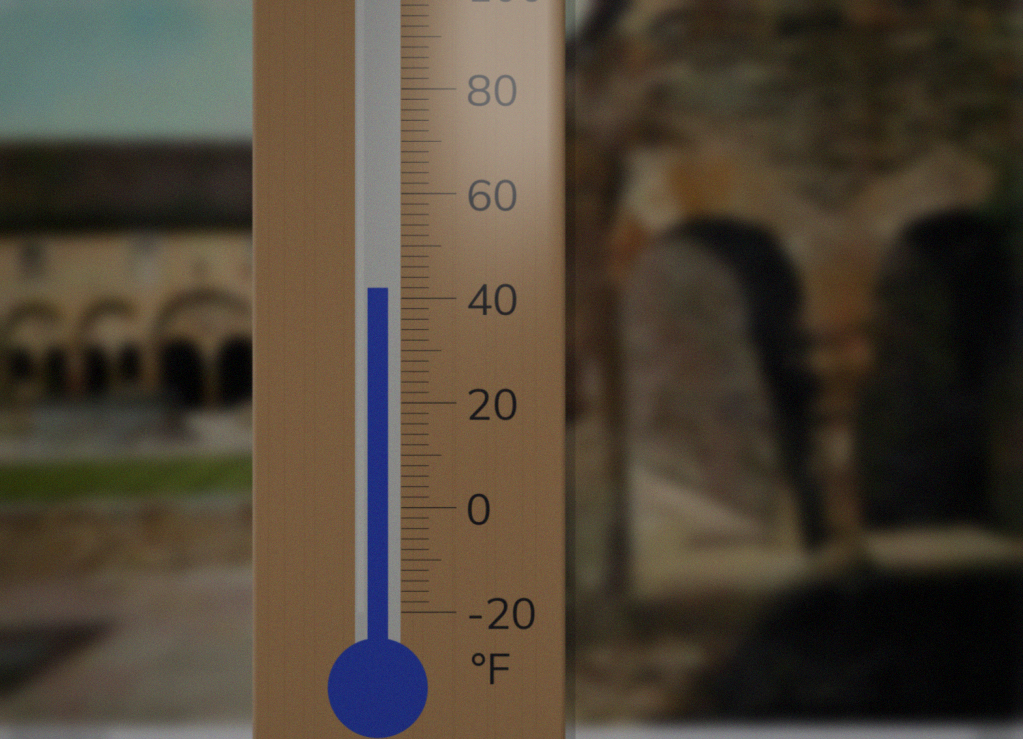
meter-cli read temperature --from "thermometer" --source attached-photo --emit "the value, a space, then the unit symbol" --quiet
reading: 42 °F
